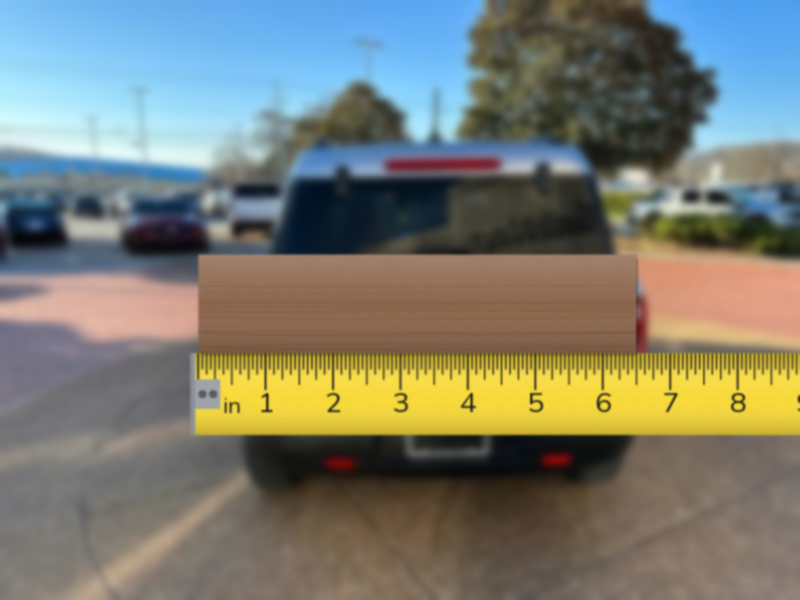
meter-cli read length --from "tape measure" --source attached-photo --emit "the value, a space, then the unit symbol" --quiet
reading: 6.5 in
